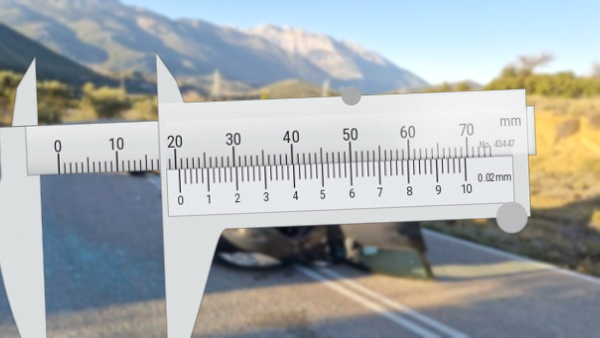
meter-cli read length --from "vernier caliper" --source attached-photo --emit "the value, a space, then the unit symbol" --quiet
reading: 20.6 mm
